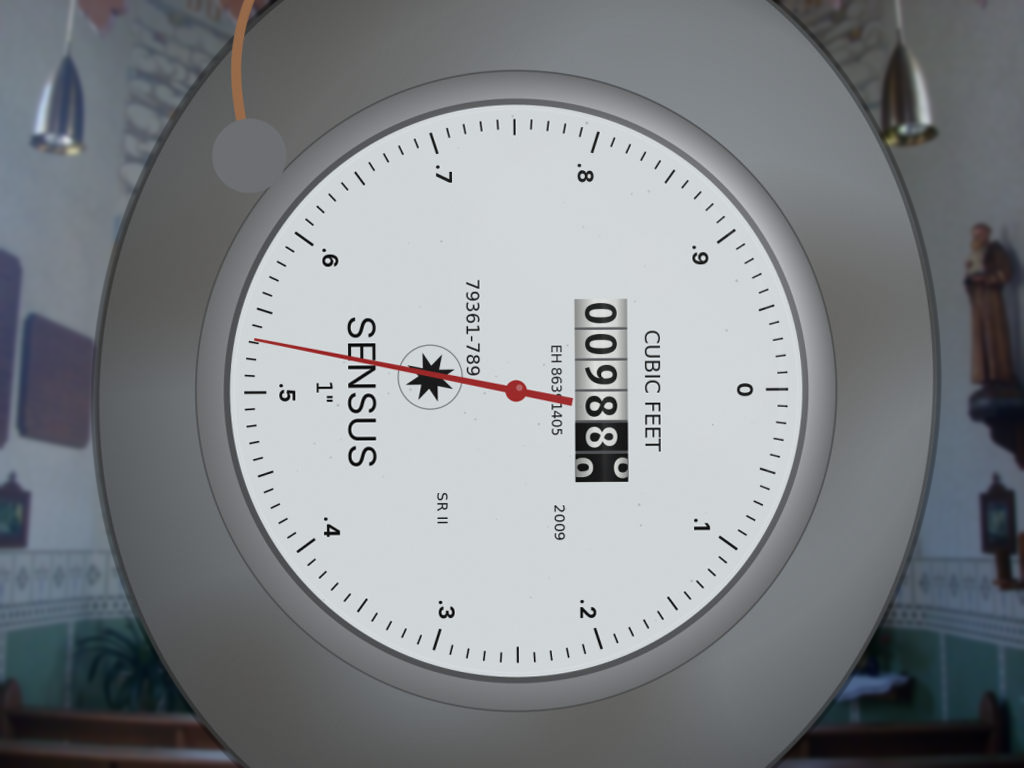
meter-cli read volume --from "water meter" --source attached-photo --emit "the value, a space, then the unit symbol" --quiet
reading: 9888.53 ft³
